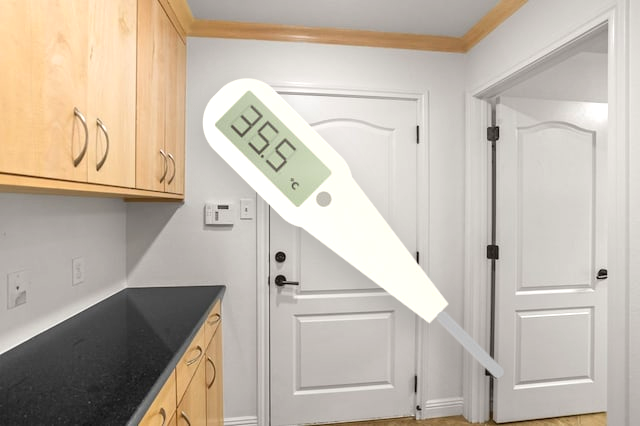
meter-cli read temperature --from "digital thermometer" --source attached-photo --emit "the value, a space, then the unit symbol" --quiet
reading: 35.5 °C
